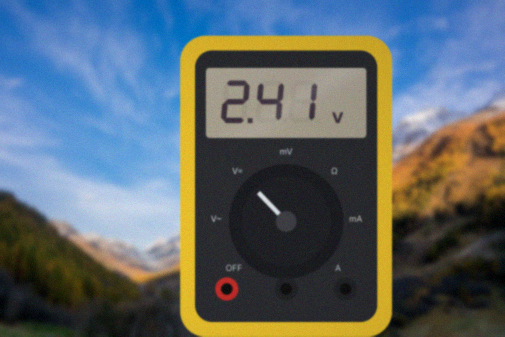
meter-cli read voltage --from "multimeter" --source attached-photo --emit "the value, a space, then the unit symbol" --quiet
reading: 2.41 V
